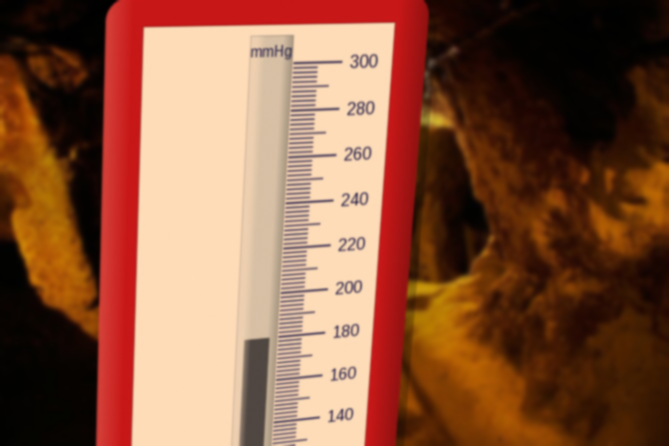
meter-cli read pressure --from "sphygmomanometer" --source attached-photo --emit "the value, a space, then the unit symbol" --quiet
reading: 180 mmHg
